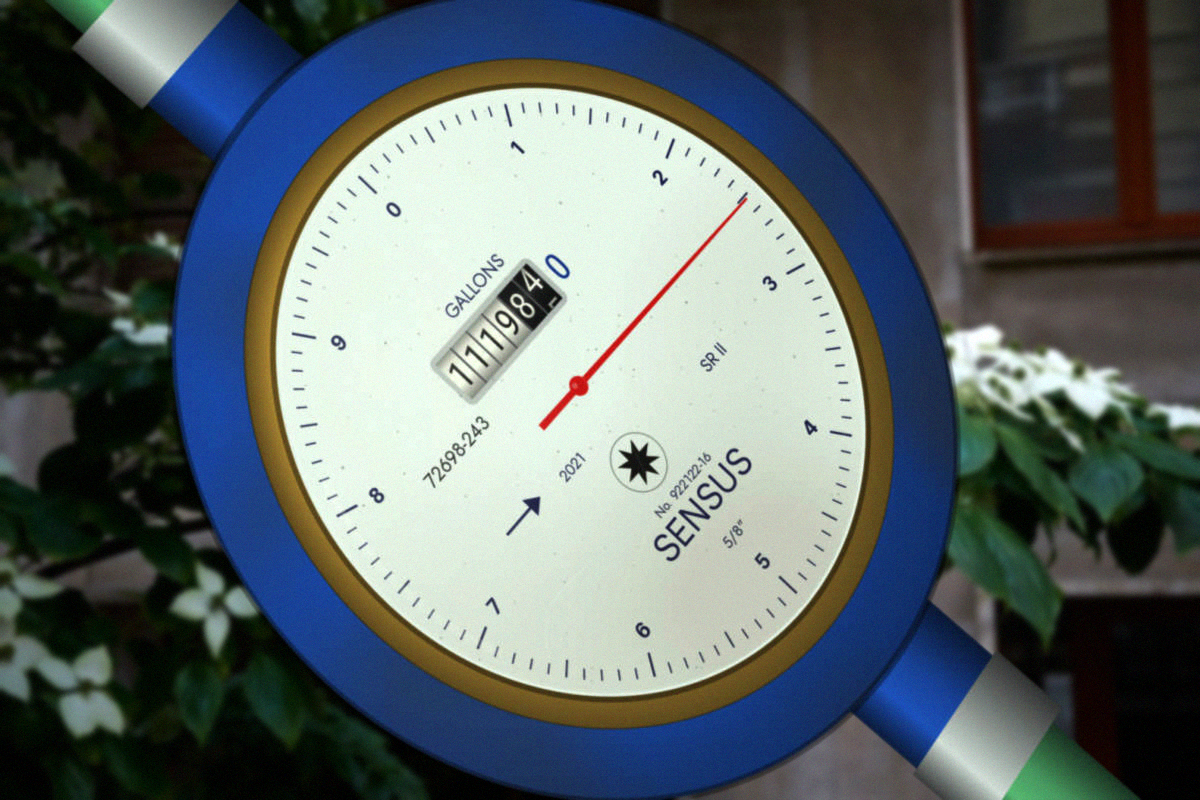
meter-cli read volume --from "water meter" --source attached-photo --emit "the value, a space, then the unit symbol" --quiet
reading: 1119842.5 gal
